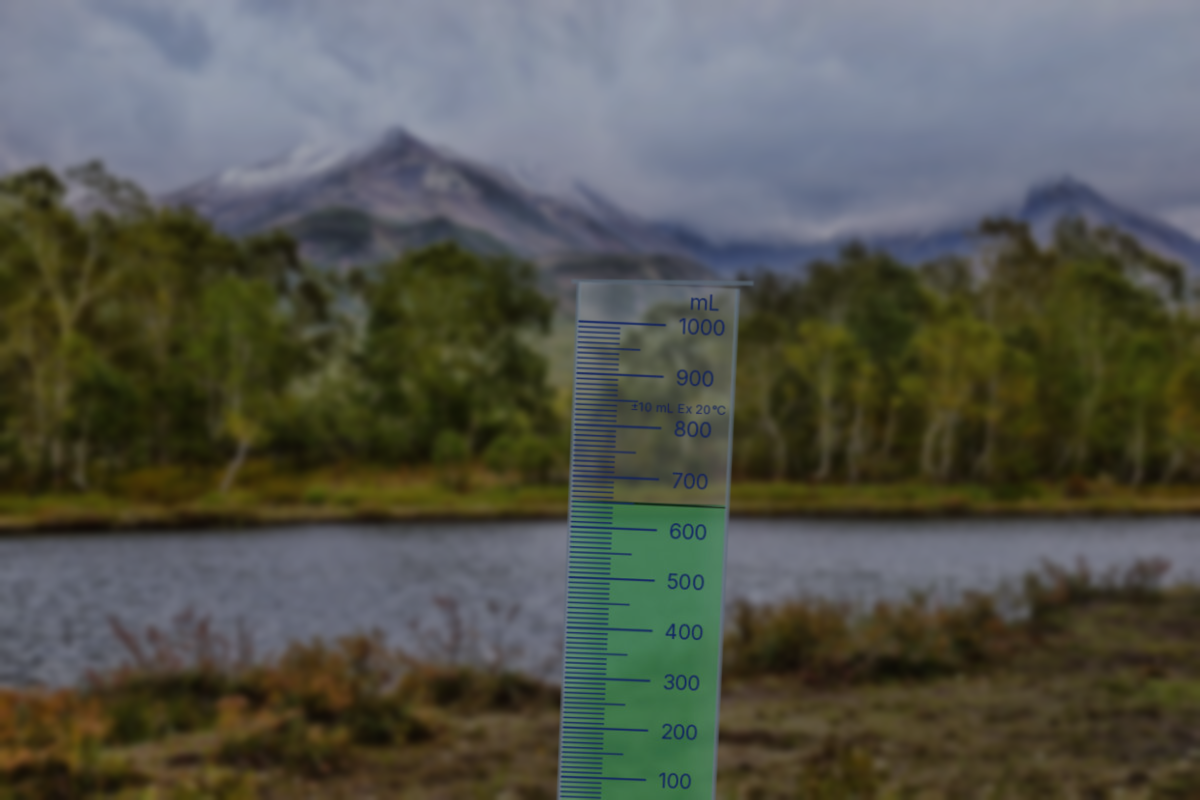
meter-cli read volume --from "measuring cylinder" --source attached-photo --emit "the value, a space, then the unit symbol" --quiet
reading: 650 mL
